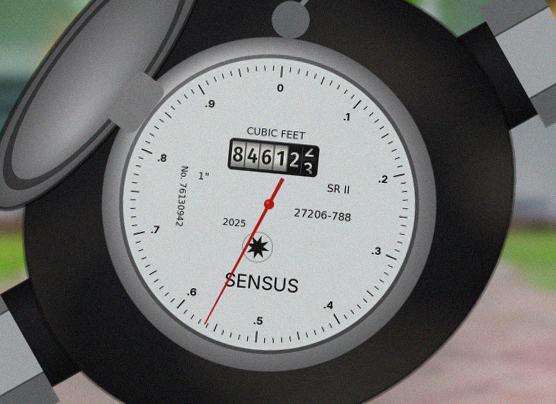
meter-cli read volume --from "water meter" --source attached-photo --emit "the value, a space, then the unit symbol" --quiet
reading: 846122.56 ft³
